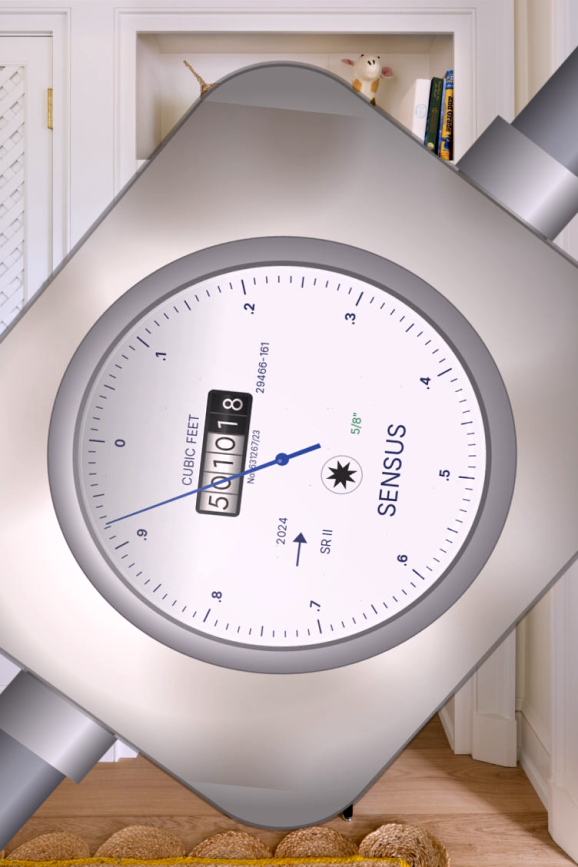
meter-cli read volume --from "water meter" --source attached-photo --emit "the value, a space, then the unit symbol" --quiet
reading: 501017.92 ft³
